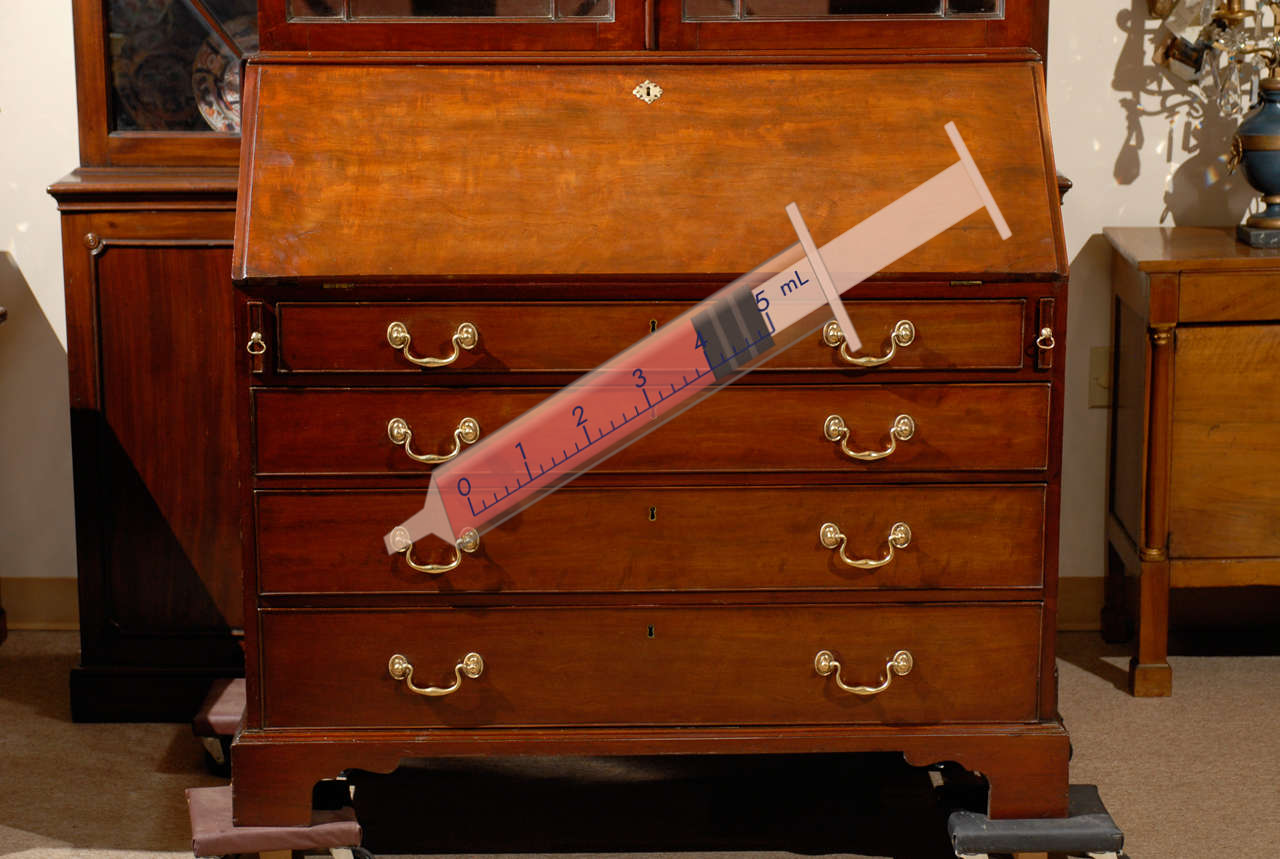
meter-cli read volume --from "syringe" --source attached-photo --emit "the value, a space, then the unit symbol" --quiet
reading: 4 mL
